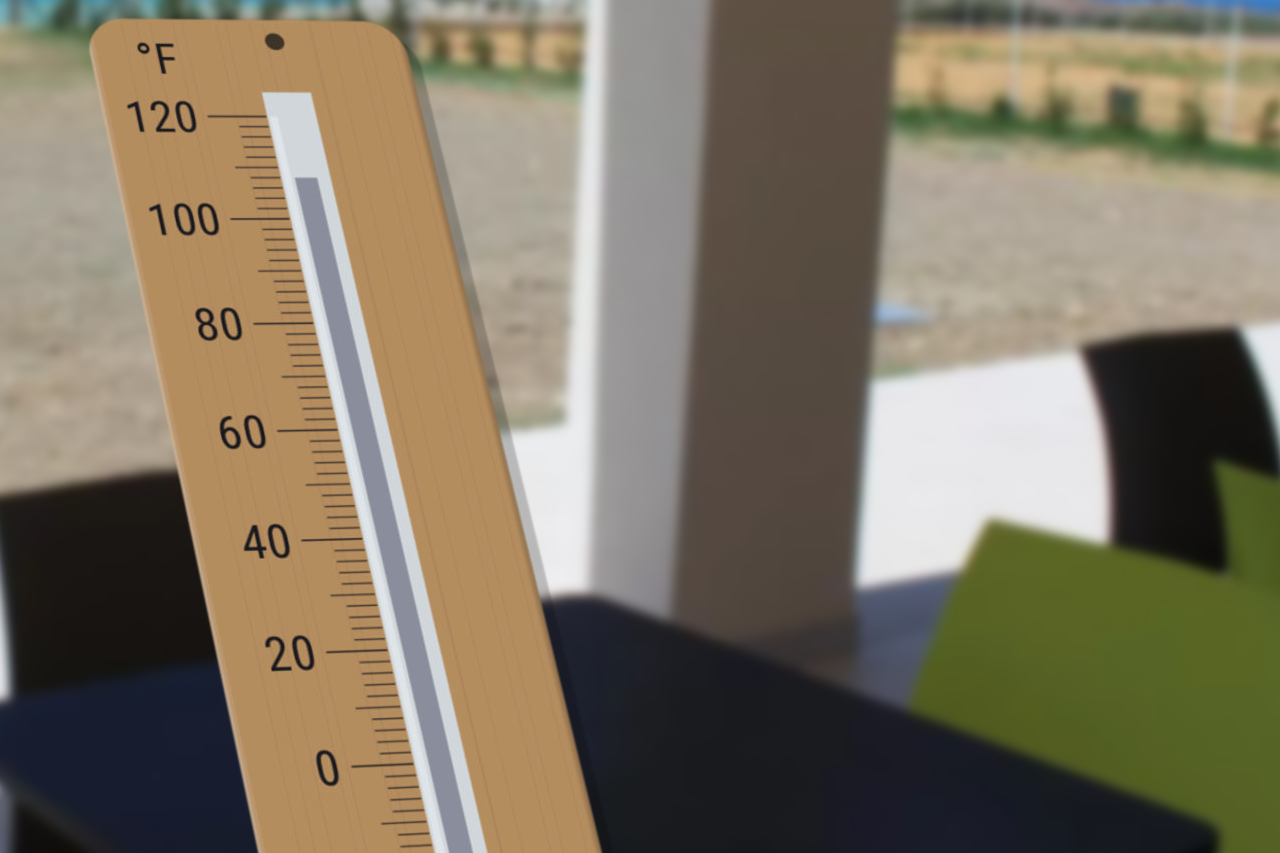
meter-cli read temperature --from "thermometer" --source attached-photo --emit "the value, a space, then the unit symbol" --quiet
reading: 108 °F
